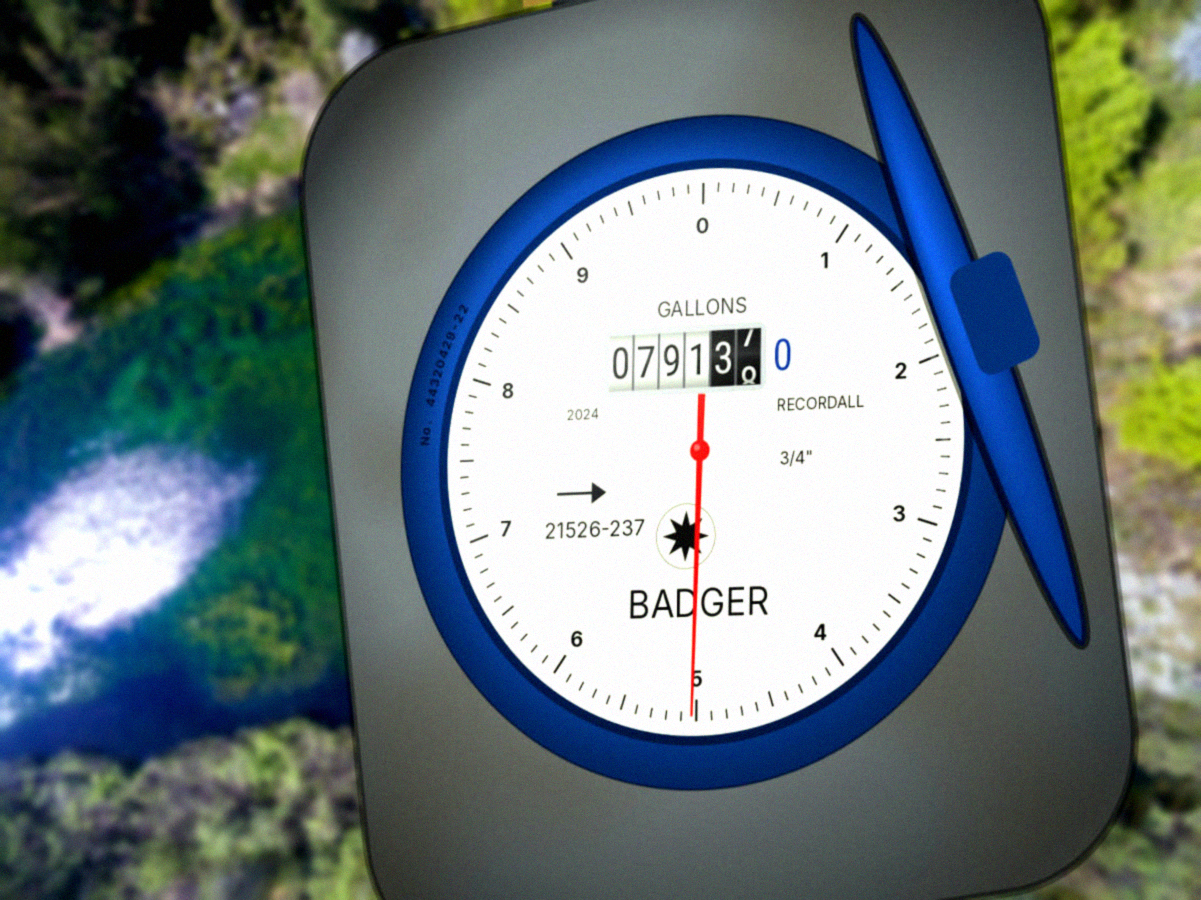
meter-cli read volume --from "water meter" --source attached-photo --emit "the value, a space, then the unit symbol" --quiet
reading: 791375.0 gal
